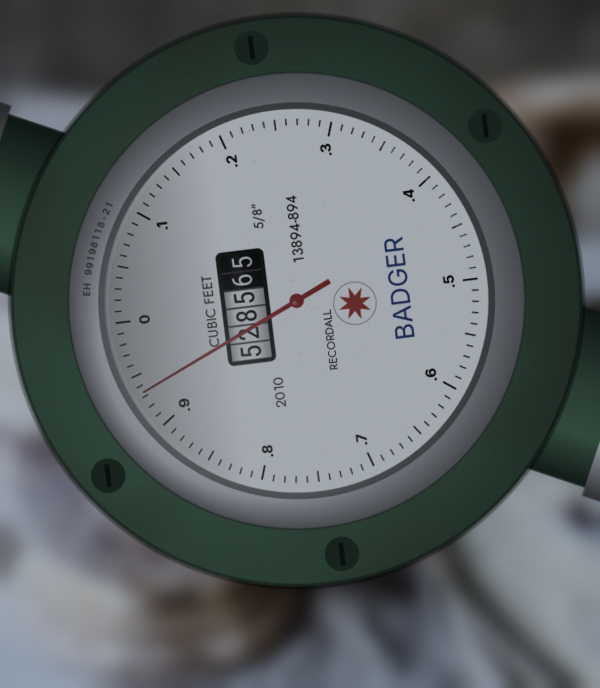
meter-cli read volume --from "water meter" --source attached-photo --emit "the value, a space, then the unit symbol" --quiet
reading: 528564.93 ft³
